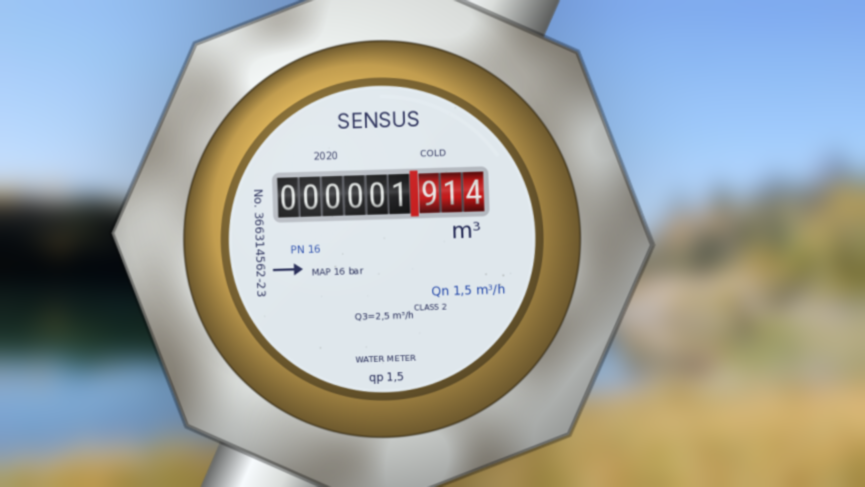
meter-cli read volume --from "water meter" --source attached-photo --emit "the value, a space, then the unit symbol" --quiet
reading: 1.914 m³
